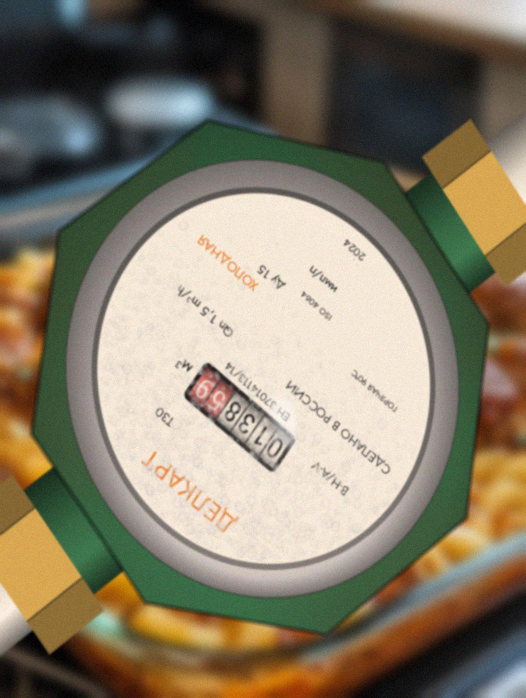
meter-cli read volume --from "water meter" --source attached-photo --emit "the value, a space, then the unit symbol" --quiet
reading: 138.59 m³
